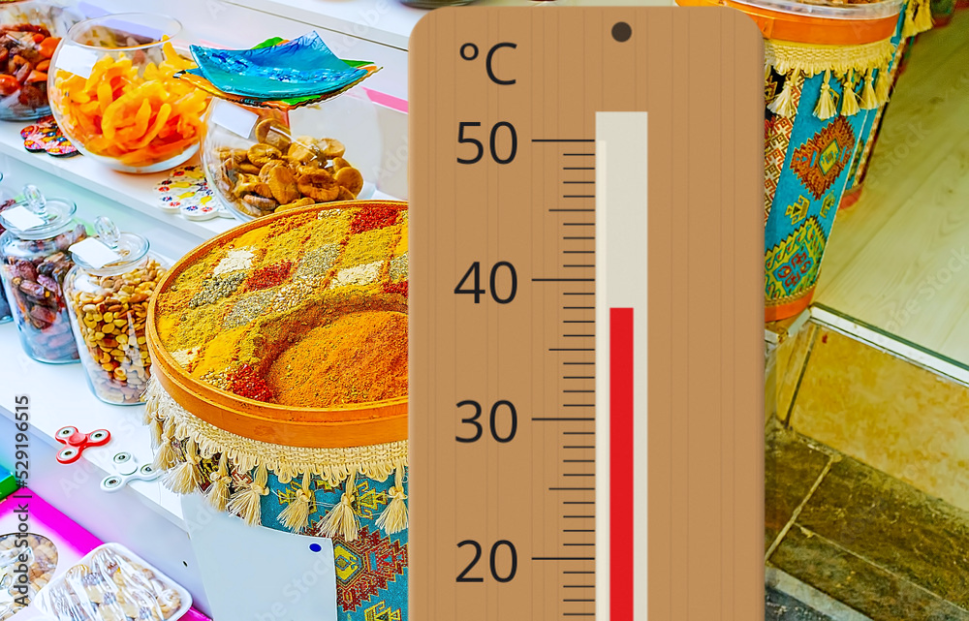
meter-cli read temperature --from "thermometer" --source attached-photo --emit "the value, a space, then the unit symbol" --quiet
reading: 38 °C
